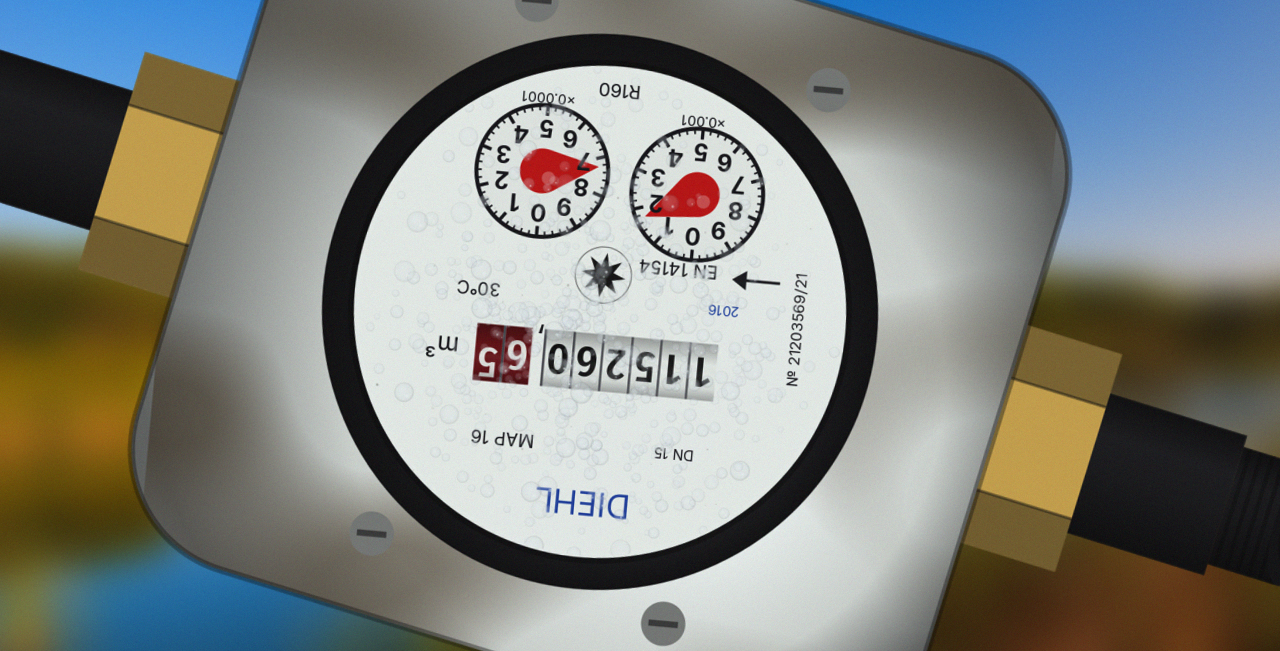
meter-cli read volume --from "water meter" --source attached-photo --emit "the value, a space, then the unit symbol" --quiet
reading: 115260.6517 m³
